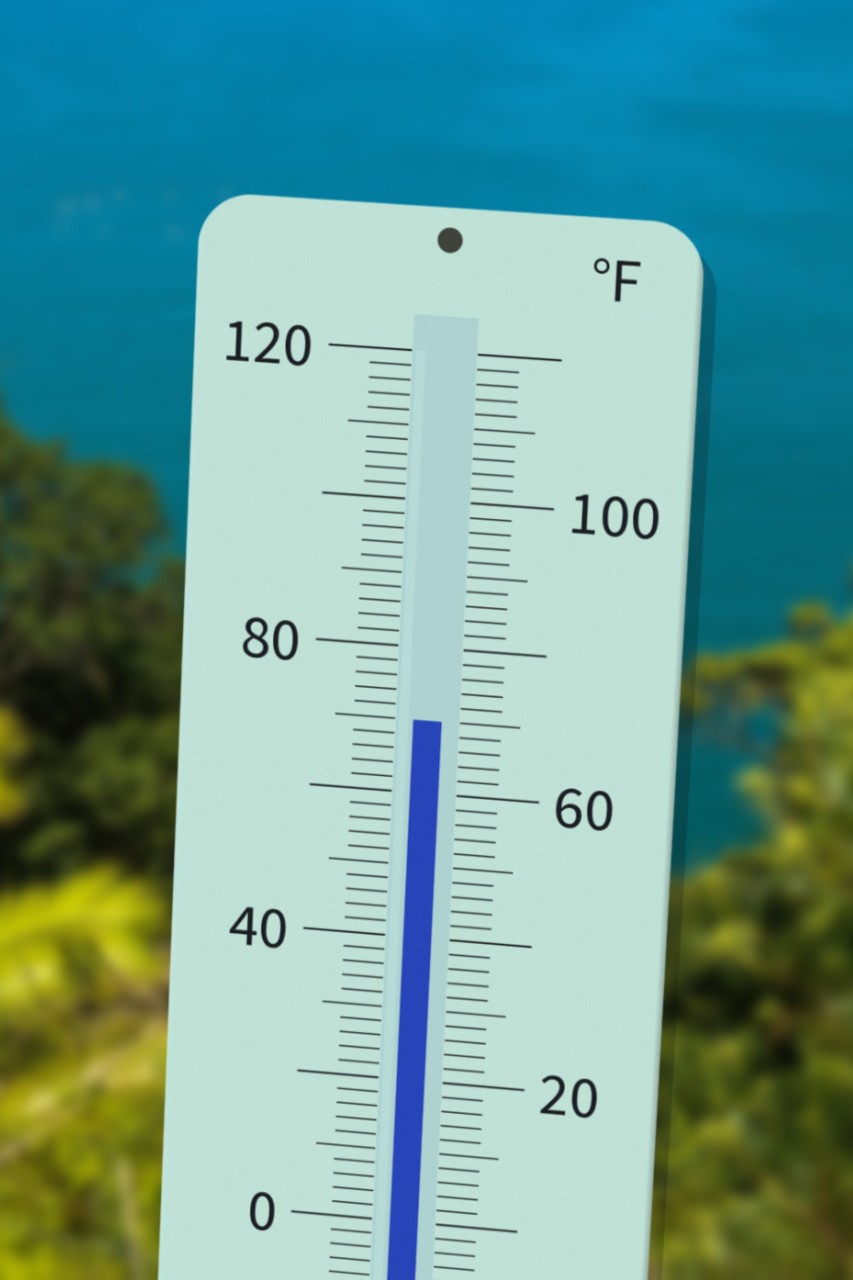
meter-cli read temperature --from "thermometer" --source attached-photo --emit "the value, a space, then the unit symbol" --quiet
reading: 70 °F
